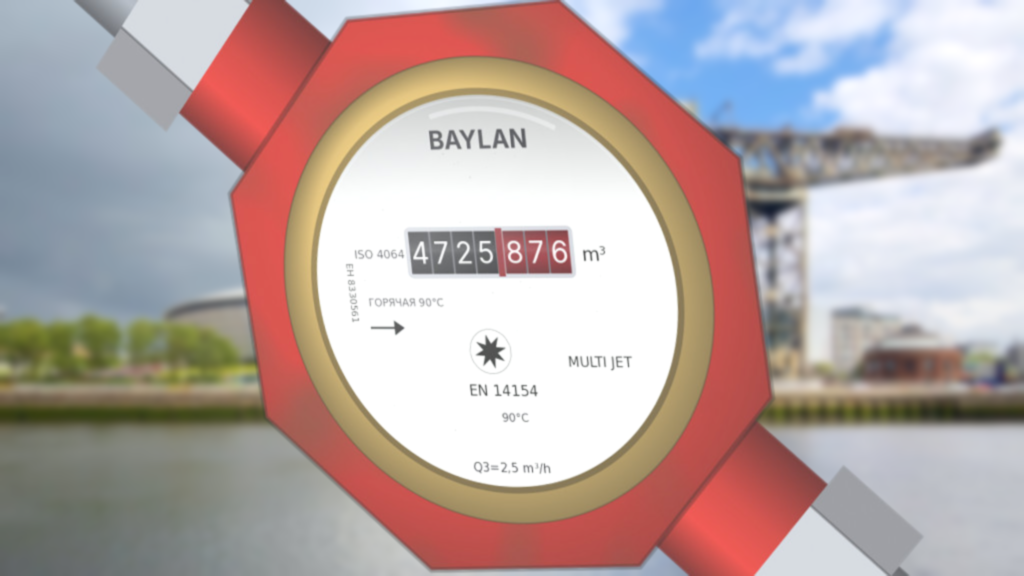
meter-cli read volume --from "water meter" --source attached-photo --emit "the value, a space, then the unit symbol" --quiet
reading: 4725.876 m³
